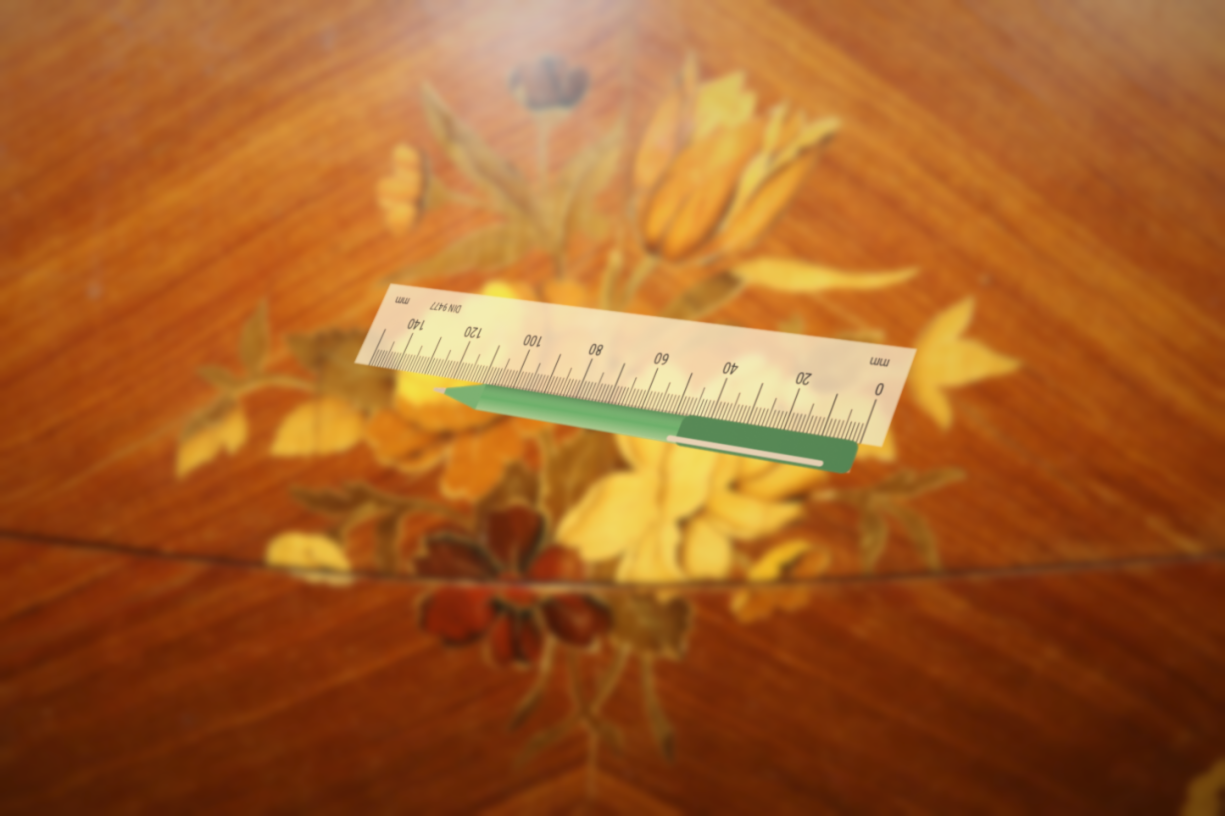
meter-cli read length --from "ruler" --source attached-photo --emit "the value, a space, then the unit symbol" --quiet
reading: 125 mm
